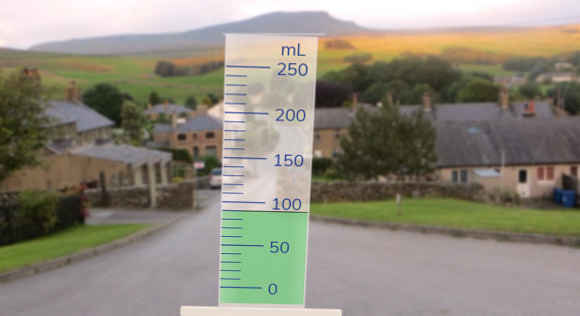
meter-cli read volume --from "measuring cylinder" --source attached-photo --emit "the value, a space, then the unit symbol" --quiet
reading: 90 mL
